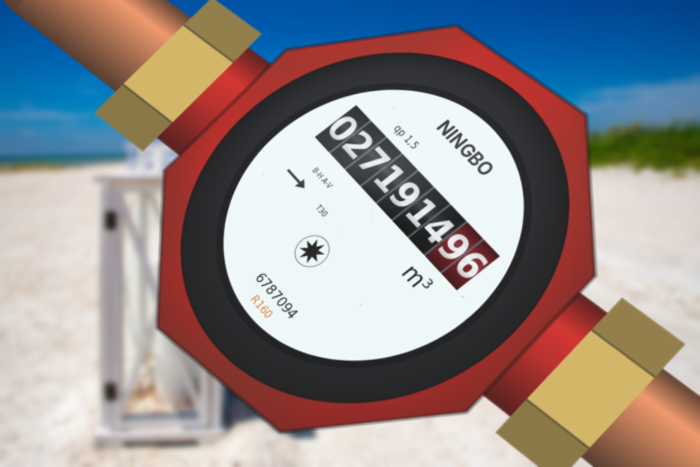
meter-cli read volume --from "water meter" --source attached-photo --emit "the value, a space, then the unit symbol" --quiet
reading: 271914.96 m³
